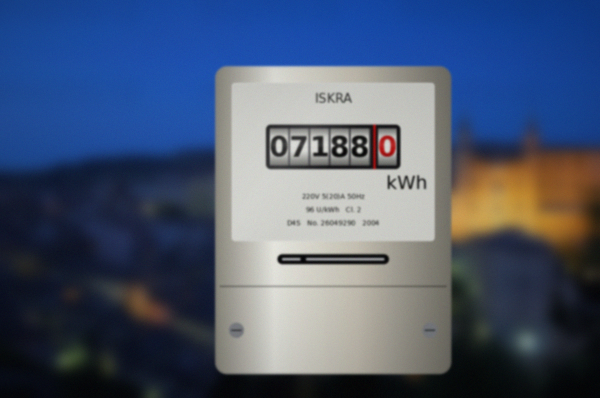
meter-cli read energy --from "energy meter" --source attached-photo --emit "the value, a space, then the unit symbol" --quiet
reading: 7188.0 kWh
